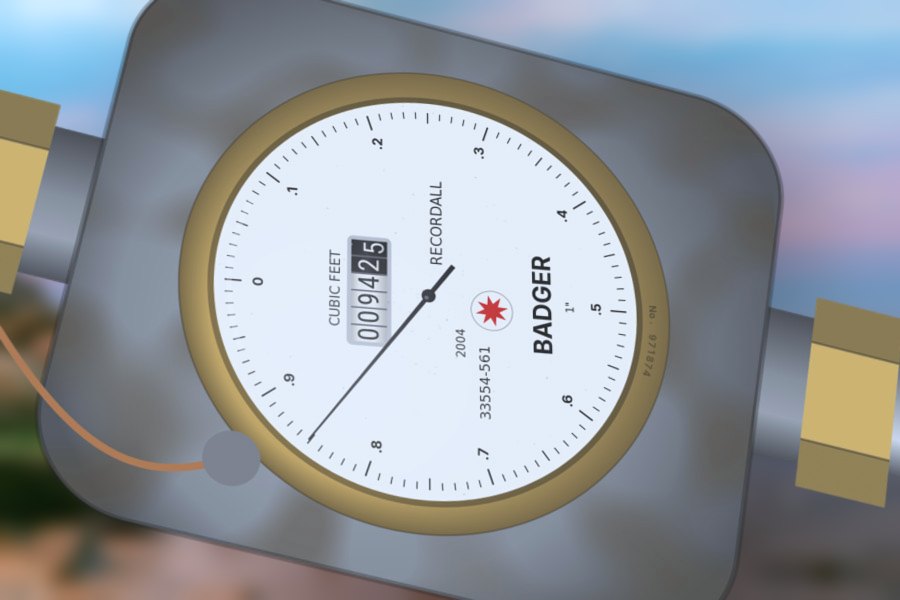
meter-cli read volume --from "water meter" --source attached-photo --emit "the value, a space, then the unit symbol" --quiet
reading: 9424.85 ft³
